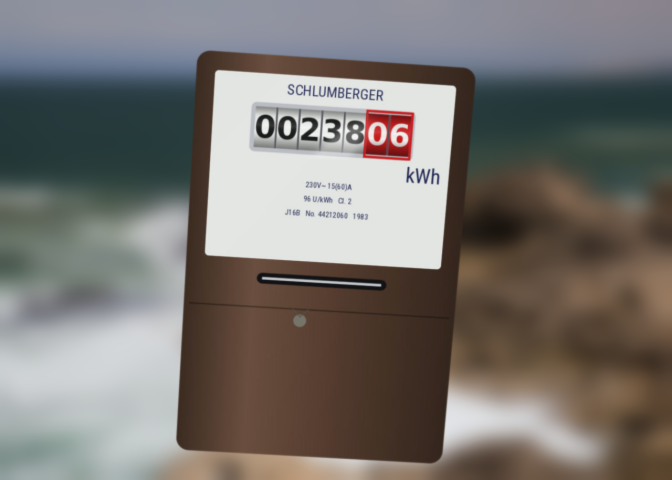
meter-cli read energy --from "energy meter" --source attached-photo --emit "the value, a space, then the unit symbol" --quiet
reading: 238.06 kWh
